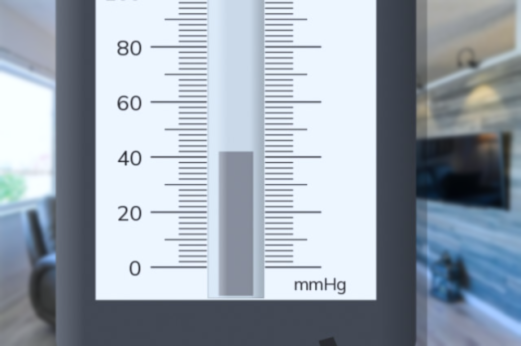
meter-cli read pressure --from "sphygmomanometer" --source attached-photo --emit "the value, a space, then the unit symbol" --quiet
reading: 42 mmHg
